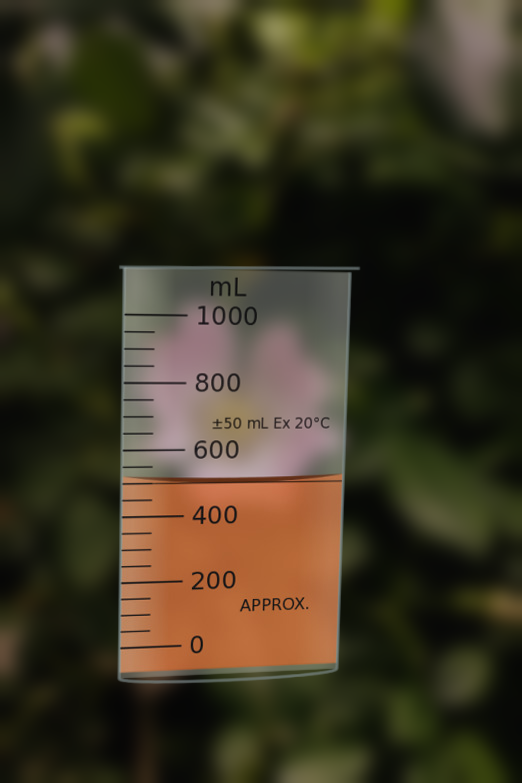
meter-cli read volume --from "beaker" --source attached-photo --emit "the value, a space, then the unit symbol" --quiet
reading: 500 mL
